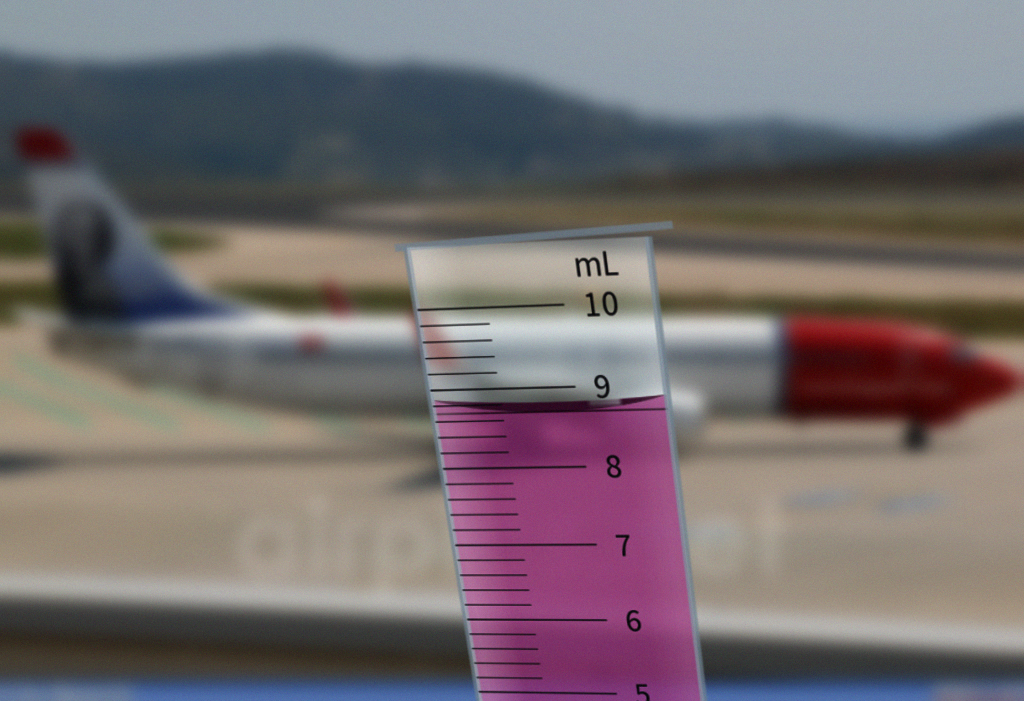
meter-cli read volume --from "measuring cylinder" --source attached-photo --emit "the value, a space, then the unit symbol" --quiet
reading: 8.7 mL
